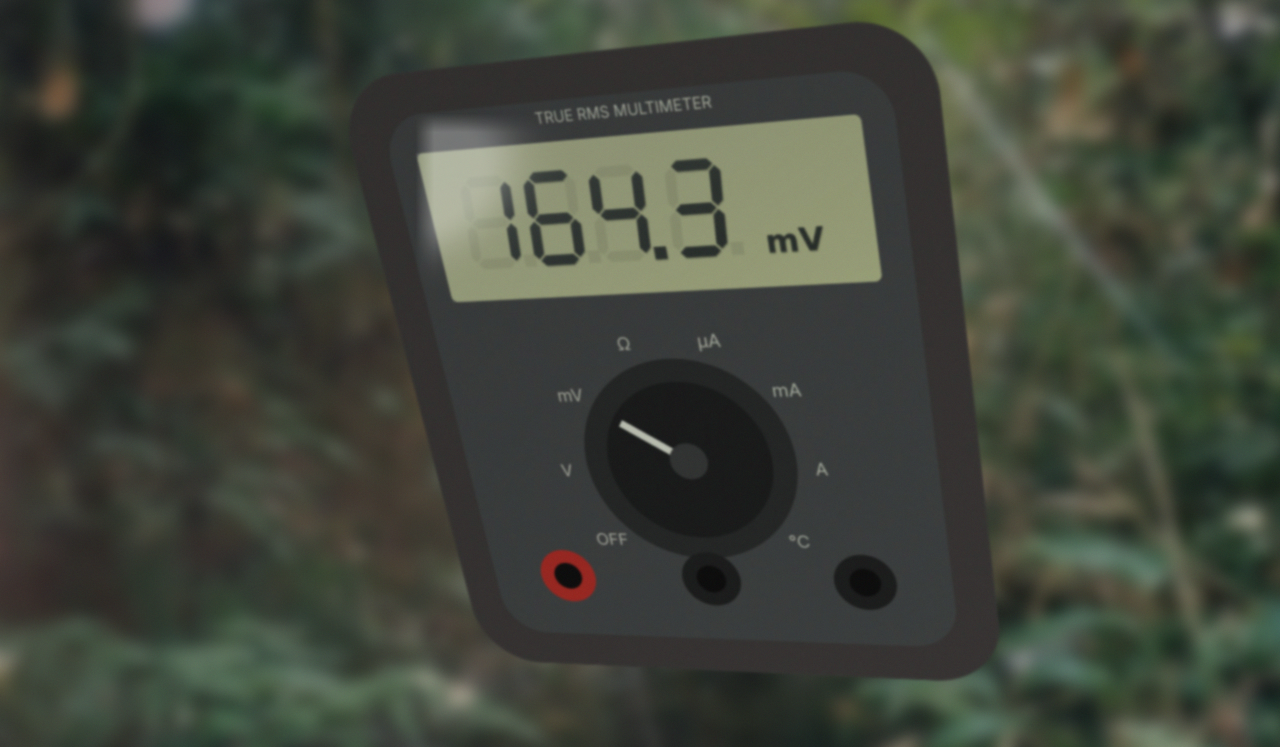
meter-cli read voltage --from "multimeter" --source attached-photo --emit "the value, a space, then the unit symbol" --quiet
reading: 164.3 mV
